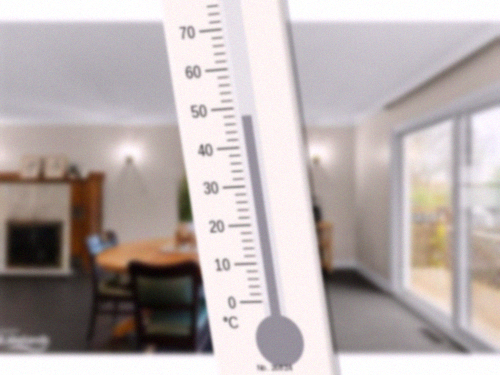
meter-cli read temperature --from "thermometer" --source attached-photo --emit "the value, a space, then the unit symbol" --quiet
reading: 48 °C
